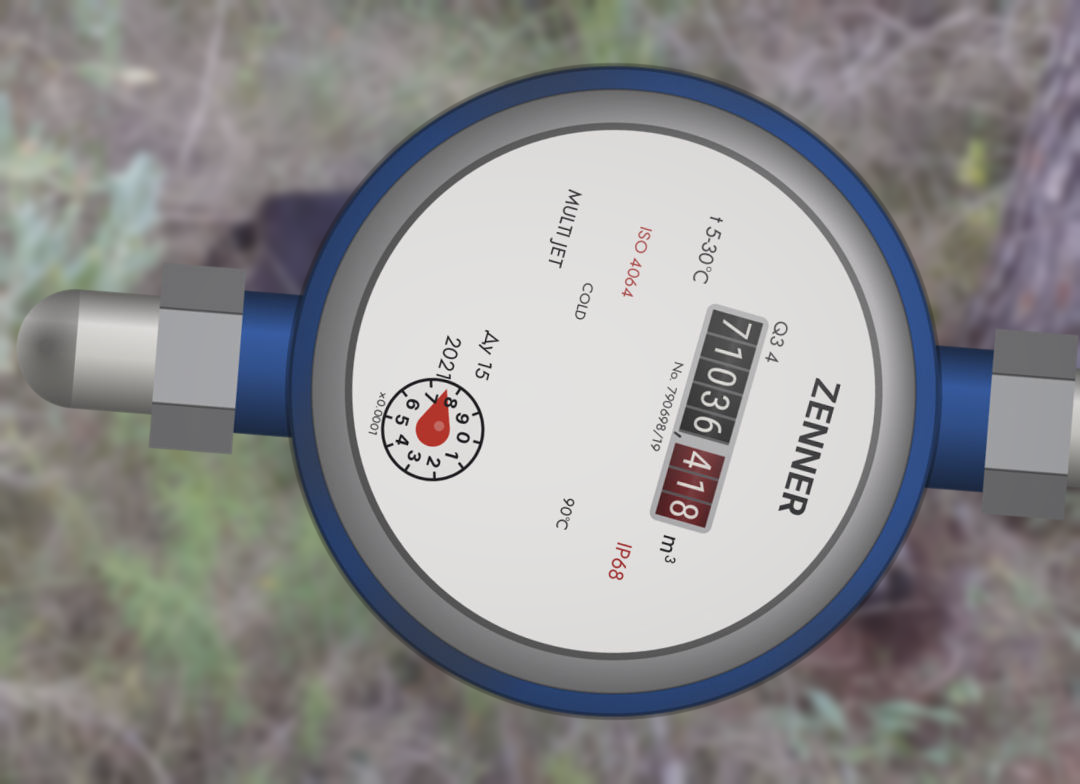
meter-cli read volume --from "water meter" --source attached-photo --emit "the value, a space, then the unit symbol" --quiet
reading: 71036.4187 m³
